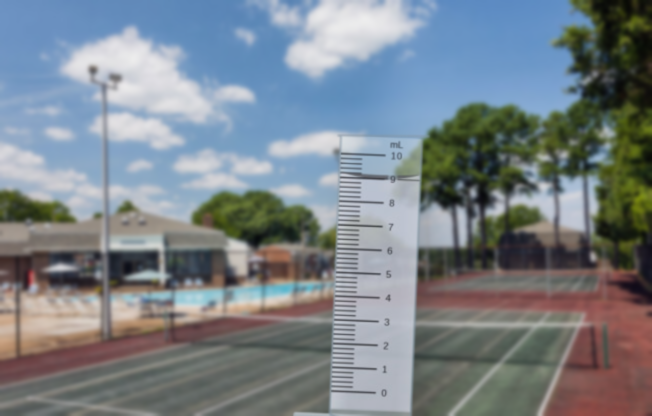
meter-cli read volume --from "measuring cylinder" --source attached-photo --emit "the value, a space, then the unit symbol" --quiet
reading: 9 mL
